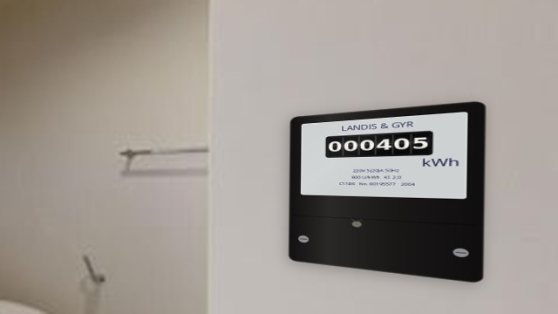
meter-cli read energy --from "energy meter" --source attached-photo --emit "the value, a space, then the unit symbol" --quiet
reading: 405 kWh
